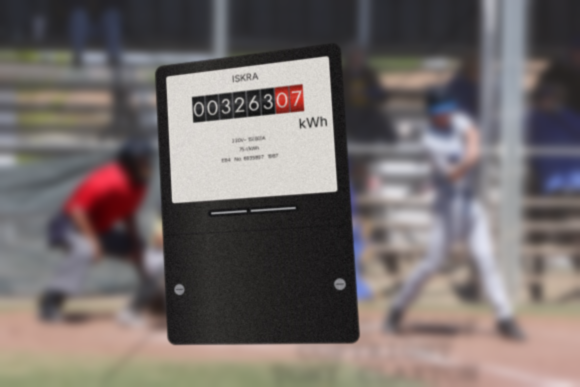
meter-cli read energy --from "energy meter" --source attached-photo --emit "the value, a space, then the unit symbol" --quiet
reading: 3263.07 kWh
